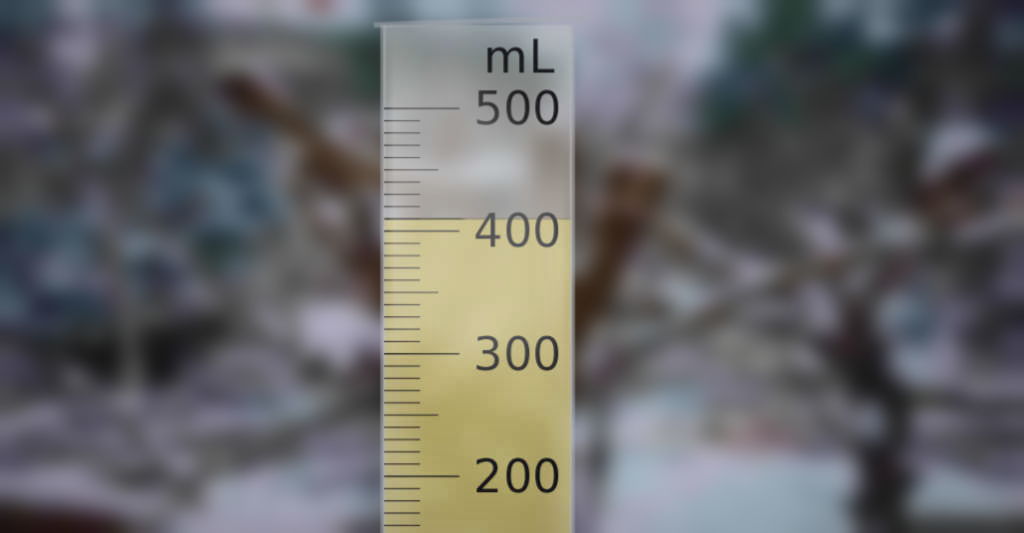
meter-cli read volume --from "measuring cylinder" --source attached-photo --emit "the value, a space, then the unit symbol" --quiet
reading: 410 mL
